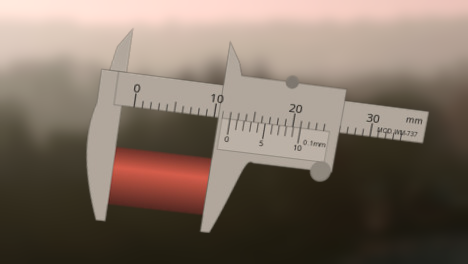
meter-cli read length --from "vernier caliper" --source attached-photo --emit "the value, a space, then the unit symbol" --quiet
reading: 12.0 mm
